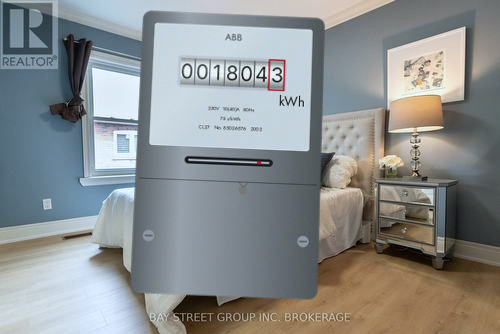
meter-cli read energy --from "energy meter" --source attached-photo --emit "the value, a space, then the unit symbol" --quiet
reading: 1804.3 kWh
